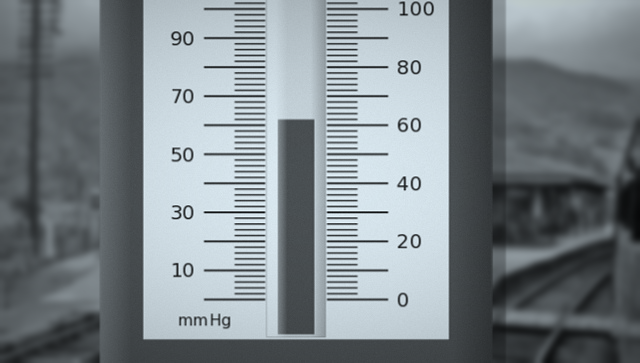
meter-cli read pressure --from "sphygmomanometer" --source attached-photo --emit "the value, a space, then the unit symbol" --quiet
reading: 62 mmHg
